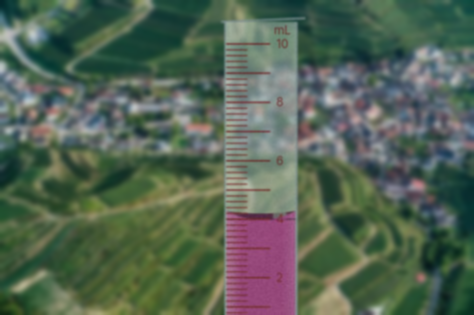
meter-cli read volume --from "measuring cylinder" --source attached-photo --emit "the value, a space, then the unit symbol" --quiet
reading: 4 mL
